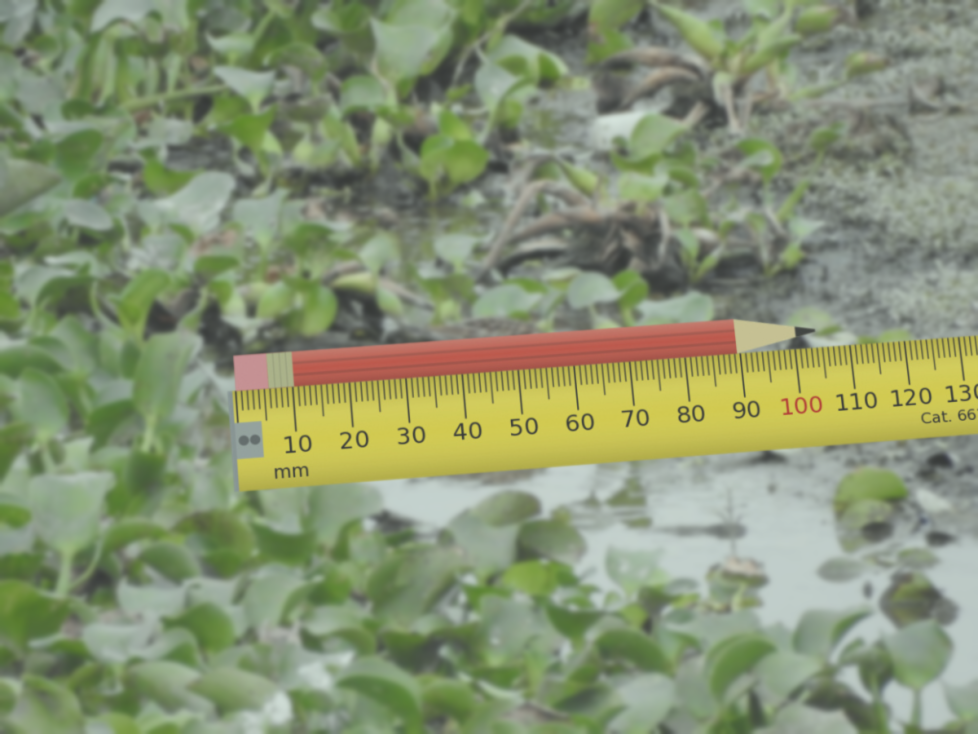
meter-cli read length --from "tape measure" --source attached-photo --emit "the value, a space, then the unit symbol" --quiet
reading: 104 mm
